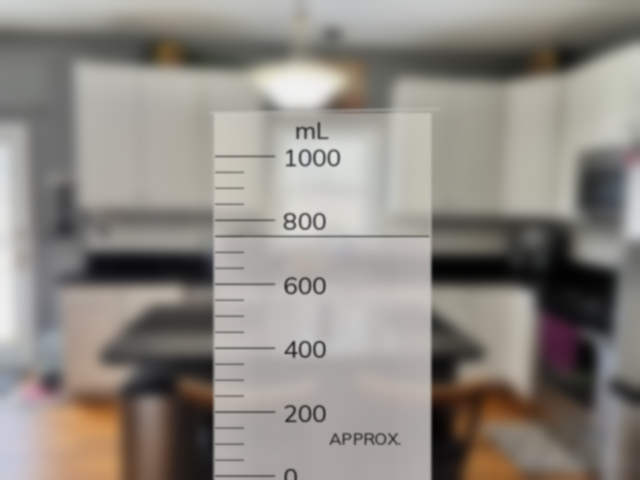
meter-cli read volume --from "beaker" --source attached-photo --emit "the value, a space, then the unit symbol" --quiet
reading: 750 mL
